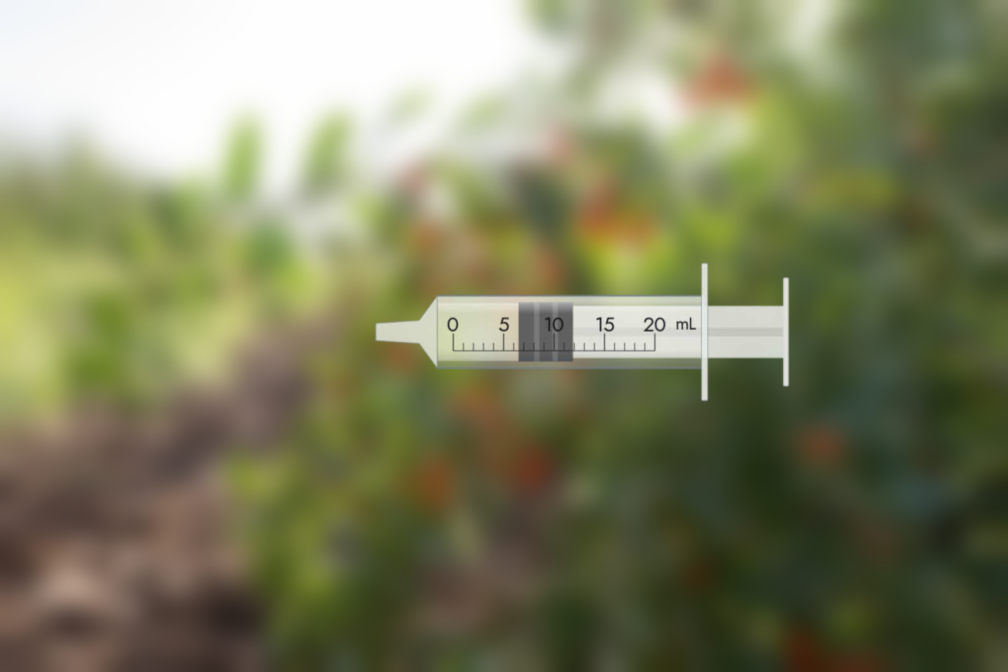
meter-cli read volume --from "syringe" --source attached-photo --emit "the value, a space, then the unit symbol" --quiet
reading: 6.5 mL
